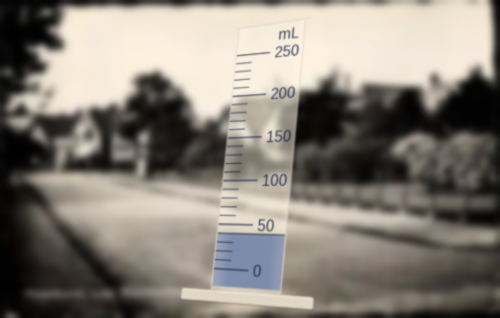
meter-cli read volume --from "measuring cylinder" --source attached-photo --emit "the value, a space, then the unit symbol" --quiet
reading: 40 mL
